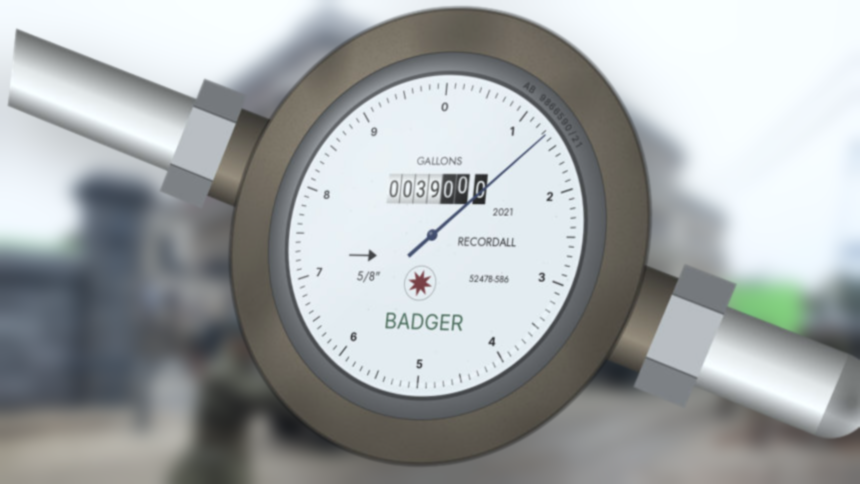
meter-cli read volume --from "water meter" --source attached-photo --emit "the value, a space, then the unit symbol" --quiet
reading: 39001.3 gal
